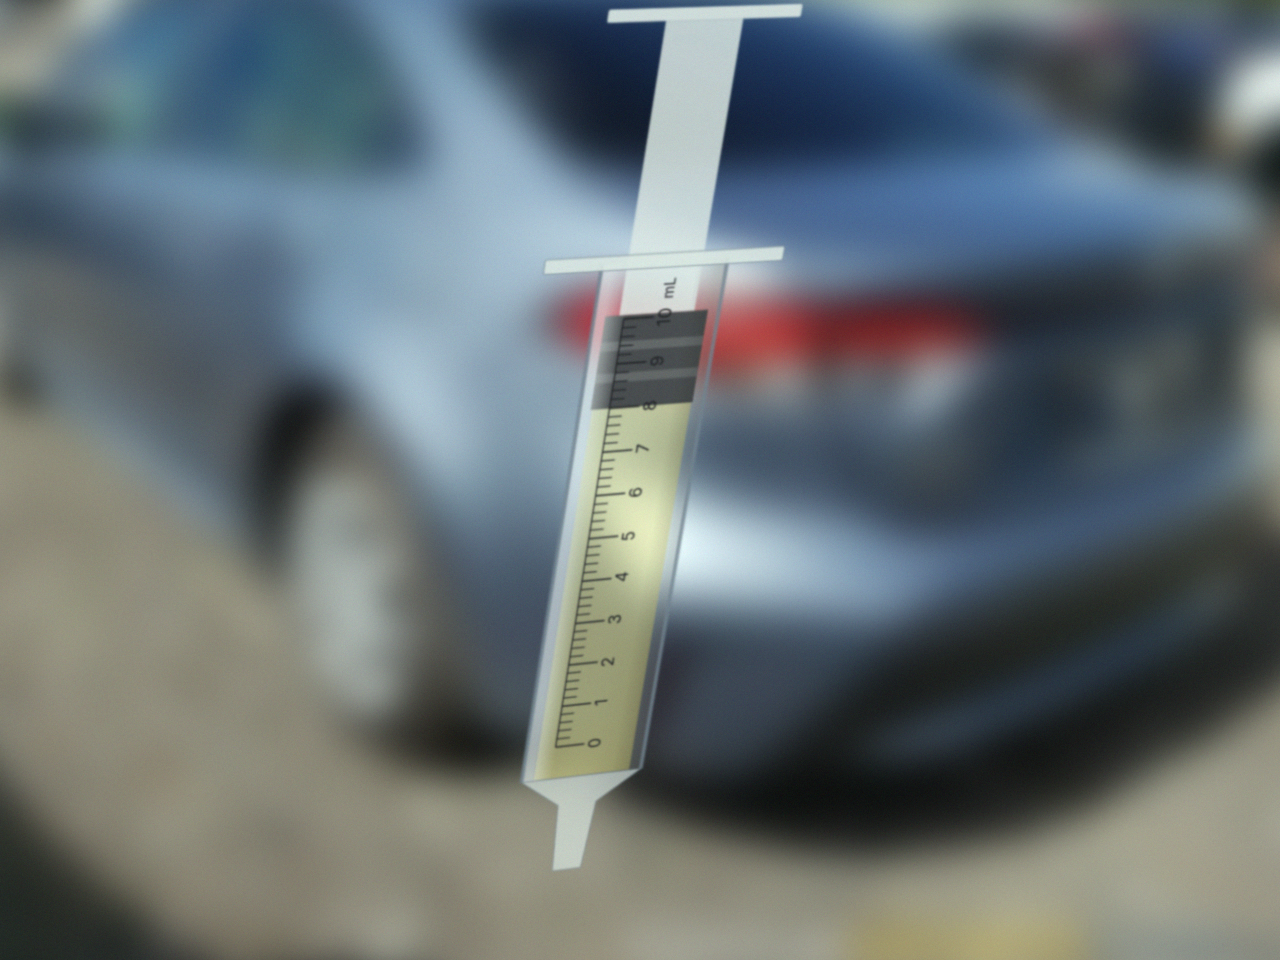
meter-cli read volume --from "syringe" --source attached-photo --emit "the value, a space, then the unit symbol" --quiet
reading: 8 mL
